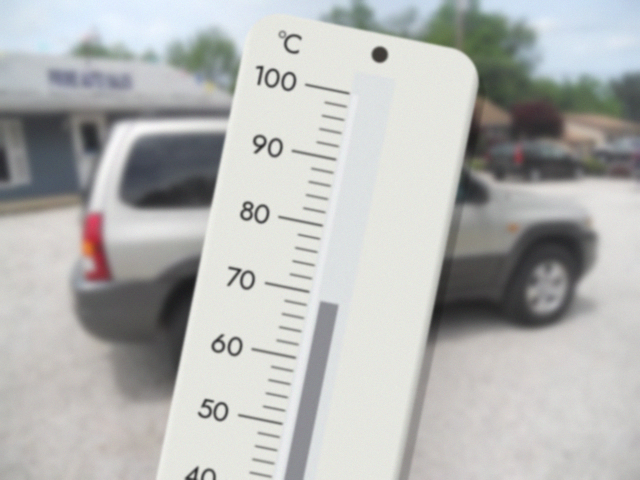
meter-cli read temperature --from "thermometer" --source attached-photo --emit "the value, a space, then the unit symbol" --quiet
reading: 69 °C
